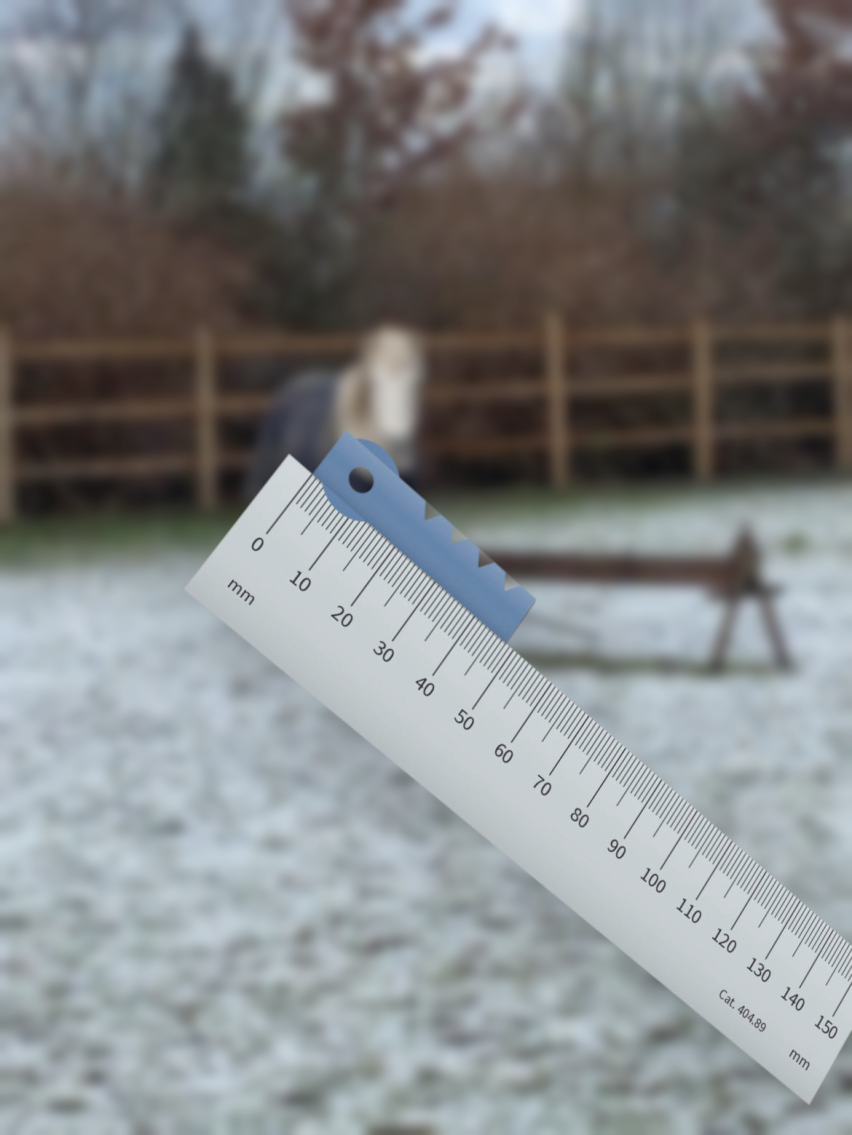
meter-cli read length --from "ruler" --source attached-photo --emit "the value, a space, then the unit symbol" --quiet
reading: 48 mm
